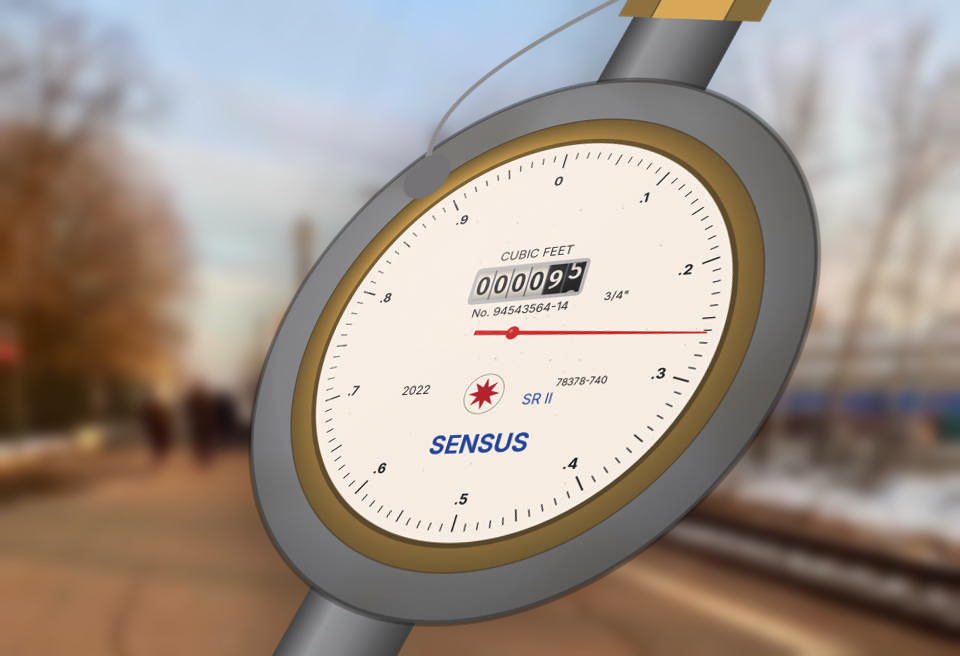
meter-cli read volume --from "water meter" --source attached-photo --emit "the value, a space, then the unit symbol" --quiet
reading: 95.26 ft³
